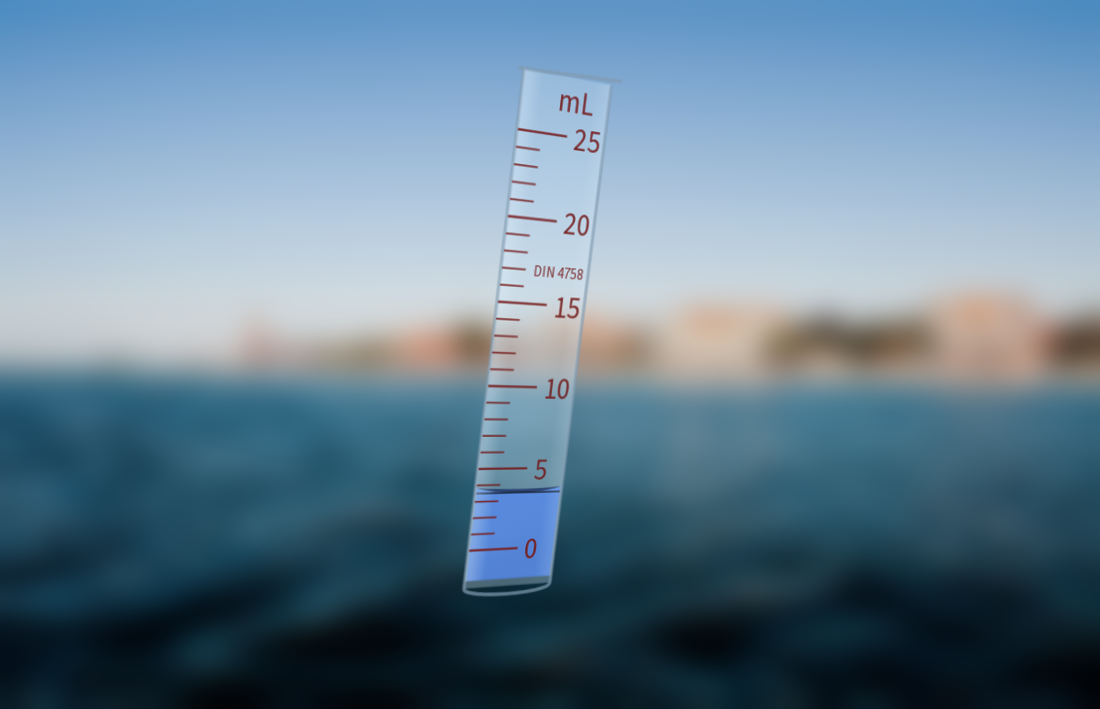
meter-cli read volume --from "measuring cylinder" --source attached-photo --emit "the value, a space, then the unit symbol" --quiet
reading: 3.5 mL
